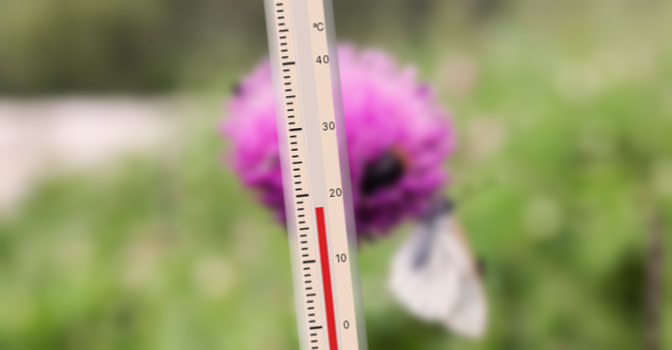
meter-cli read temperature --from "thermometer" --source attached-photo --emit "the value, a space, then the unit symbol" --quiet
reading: 18 °C
